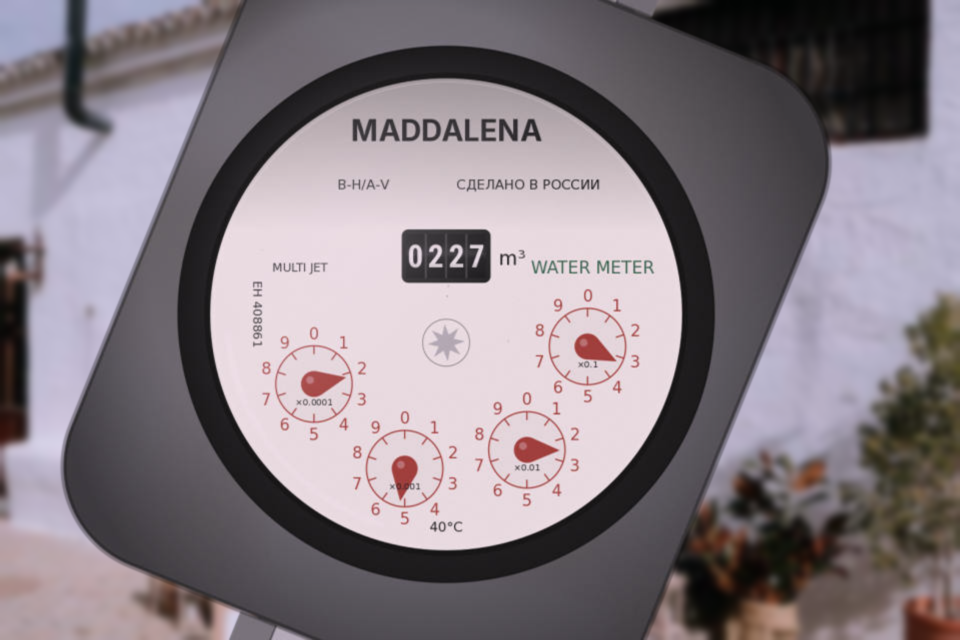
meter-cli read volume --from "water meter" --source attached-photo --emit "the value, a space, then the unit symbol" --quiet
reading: 227.3252 m³
